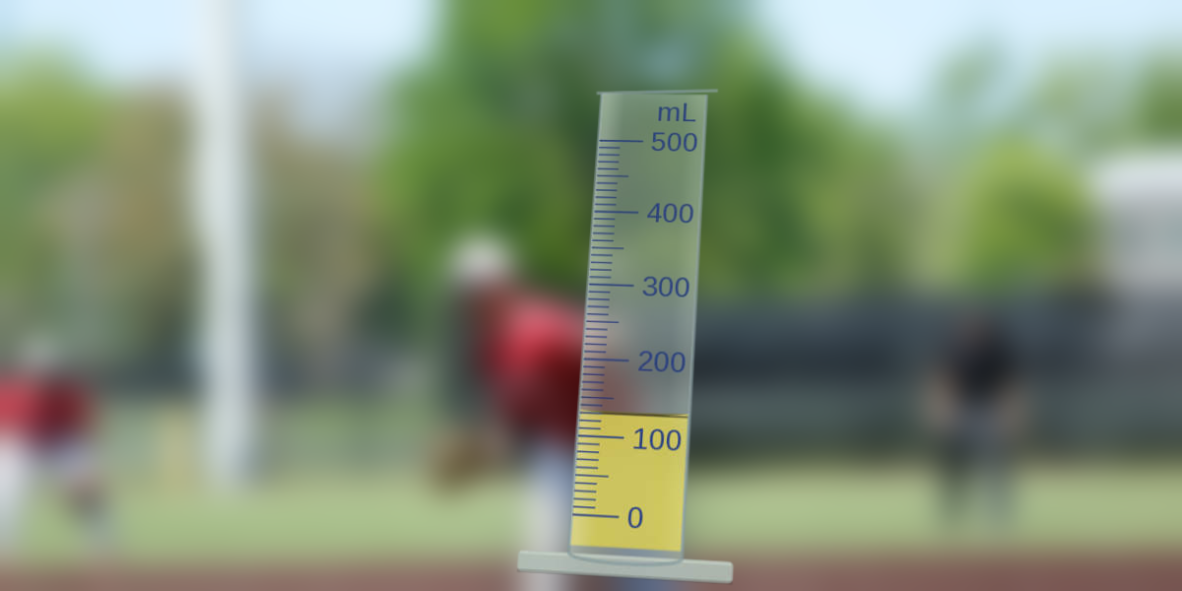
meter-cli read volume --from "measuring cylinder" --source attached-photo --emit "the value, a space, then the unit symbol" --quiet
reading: 130 mL
